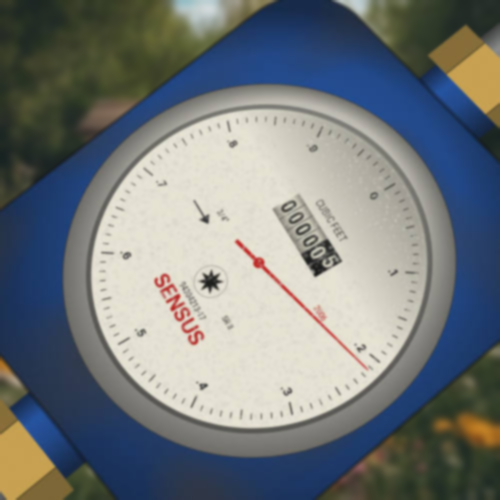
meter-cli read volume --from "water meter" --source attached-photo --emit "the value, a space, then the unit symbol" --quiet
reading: 5.21 ft³
